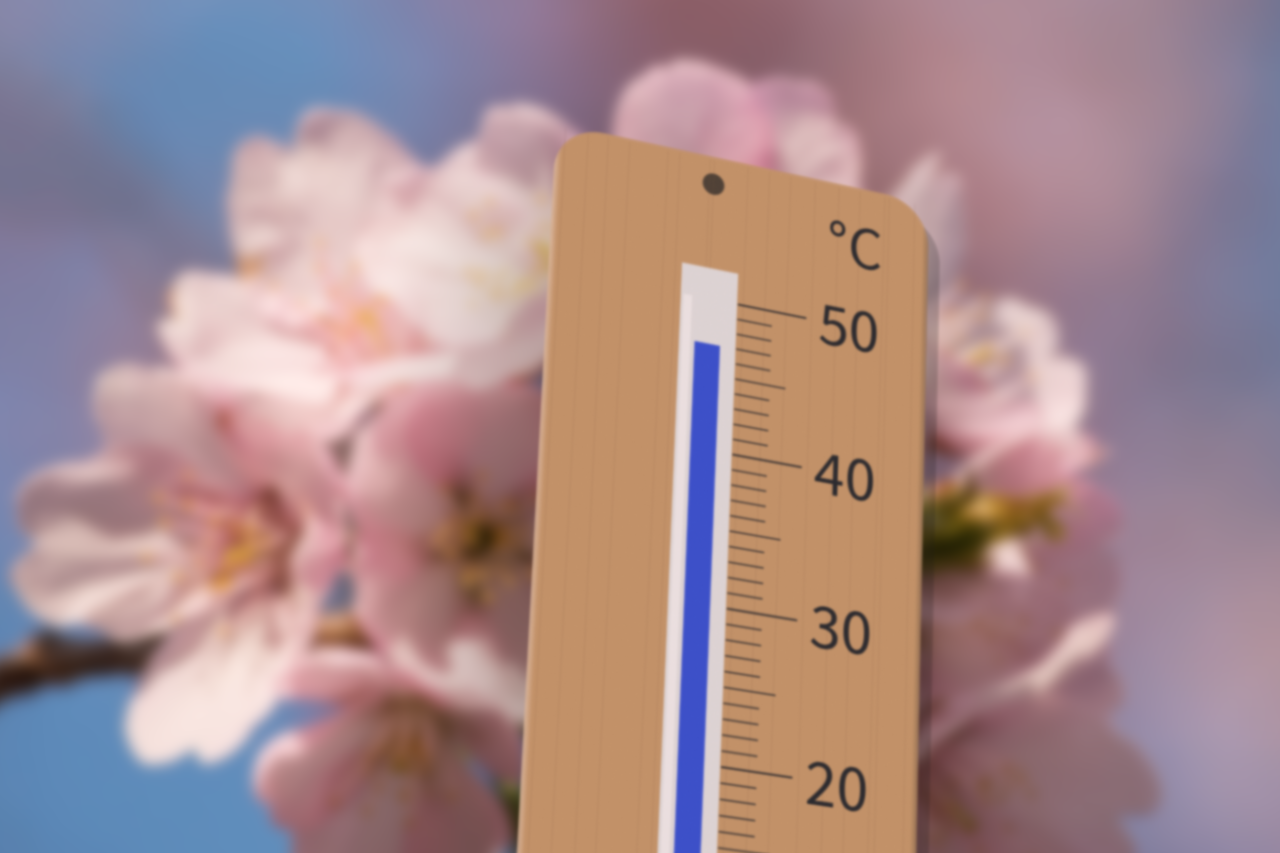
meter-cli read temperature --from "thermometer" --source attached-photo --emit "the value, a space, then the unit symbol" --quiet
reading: 47 °C
